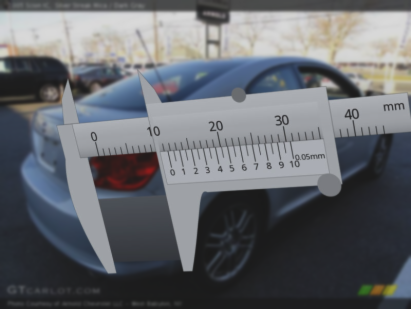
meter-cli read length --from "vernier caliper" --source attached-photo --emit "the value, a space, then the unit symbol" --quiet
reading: 11.6 mm
